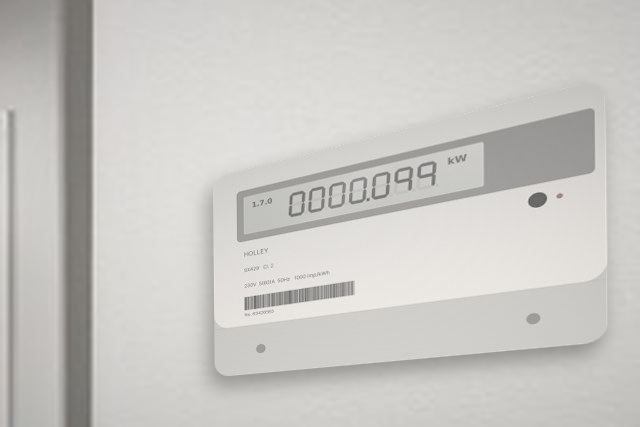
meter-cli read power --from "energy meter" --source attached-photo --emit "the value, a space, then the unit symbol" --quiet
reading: 0.099 kW
